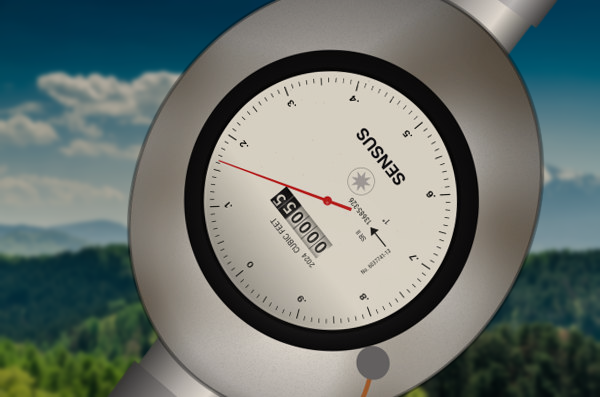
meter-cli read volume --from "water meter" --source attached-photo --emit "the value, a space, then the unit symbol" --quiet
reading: 55.16 ft³
